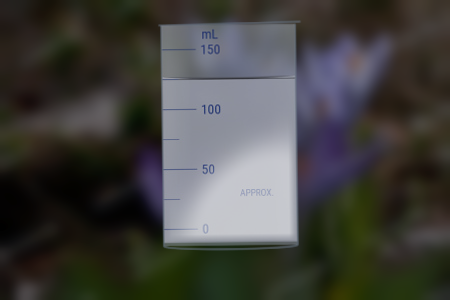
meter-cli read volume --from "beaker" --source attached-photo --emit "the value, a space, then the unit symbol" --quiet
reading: 125 mL
